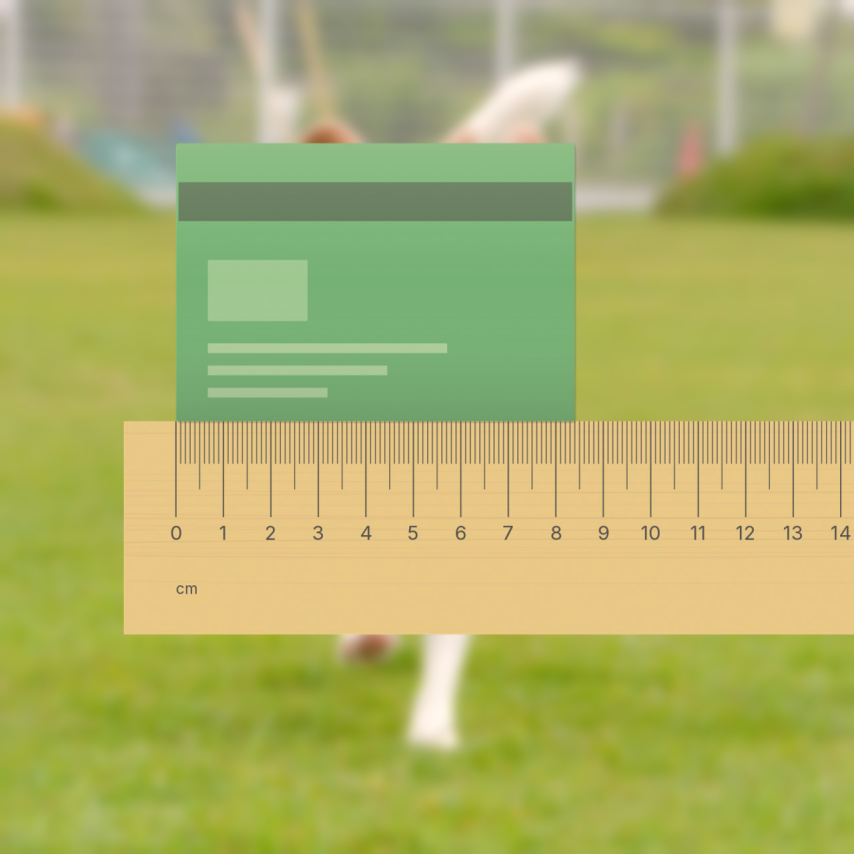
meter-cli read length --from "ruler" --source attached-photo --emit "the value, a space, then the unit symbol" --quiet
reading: 8.4 cm
